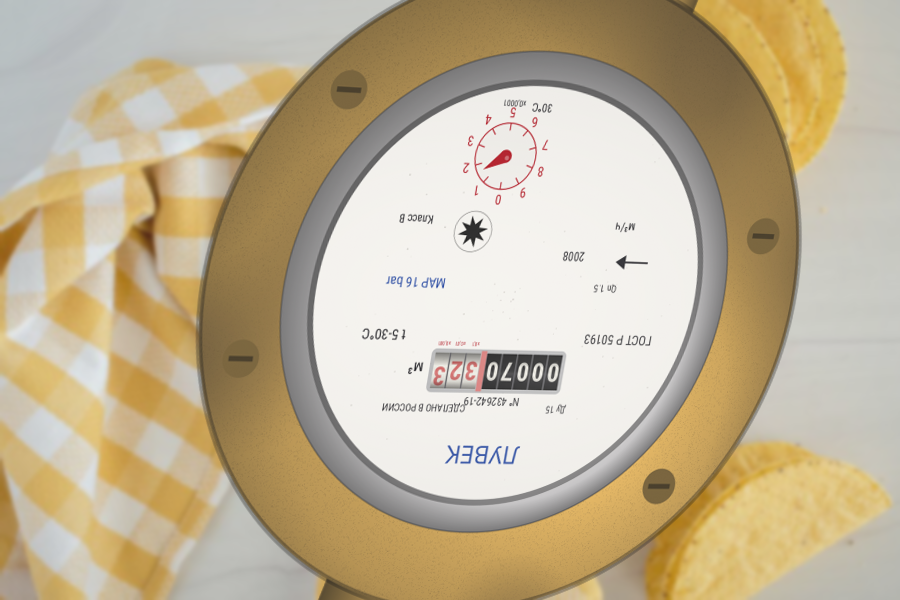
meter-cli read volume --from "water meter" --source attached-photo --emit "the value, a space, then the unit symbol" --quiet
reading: 70.3231 m³
